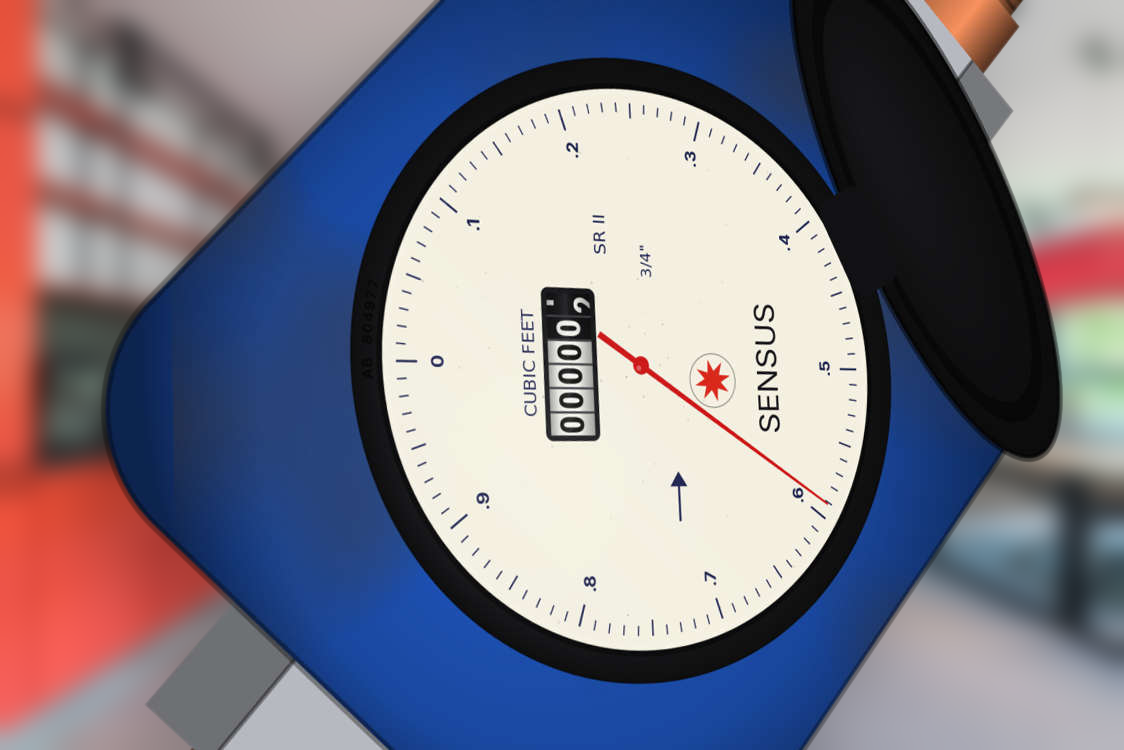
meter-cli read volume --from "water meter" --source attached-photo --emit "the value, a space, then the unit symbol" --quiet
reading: 1.59 ft³
